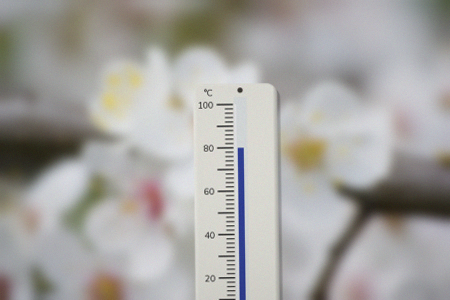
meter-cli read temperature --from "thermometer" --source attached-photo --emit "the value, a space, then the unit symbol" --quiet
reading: 80 °C
